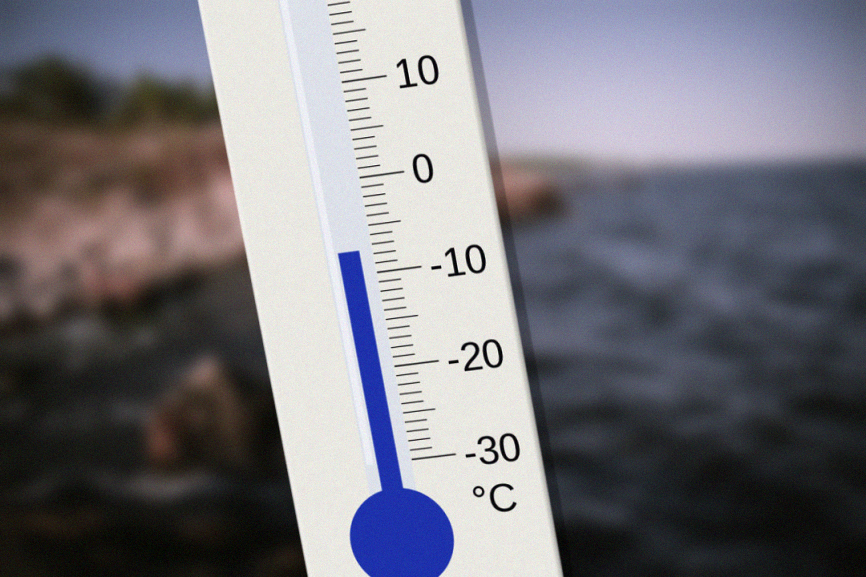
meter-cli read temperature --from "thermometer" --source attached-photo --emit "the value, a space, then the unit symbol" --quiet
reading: -7.5 °C
